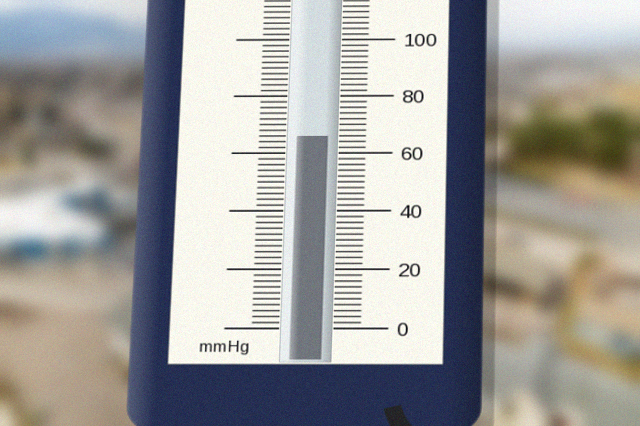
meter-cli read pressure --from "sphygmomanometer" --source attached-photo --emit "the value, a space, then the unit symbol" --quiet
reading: 66 mmHg
